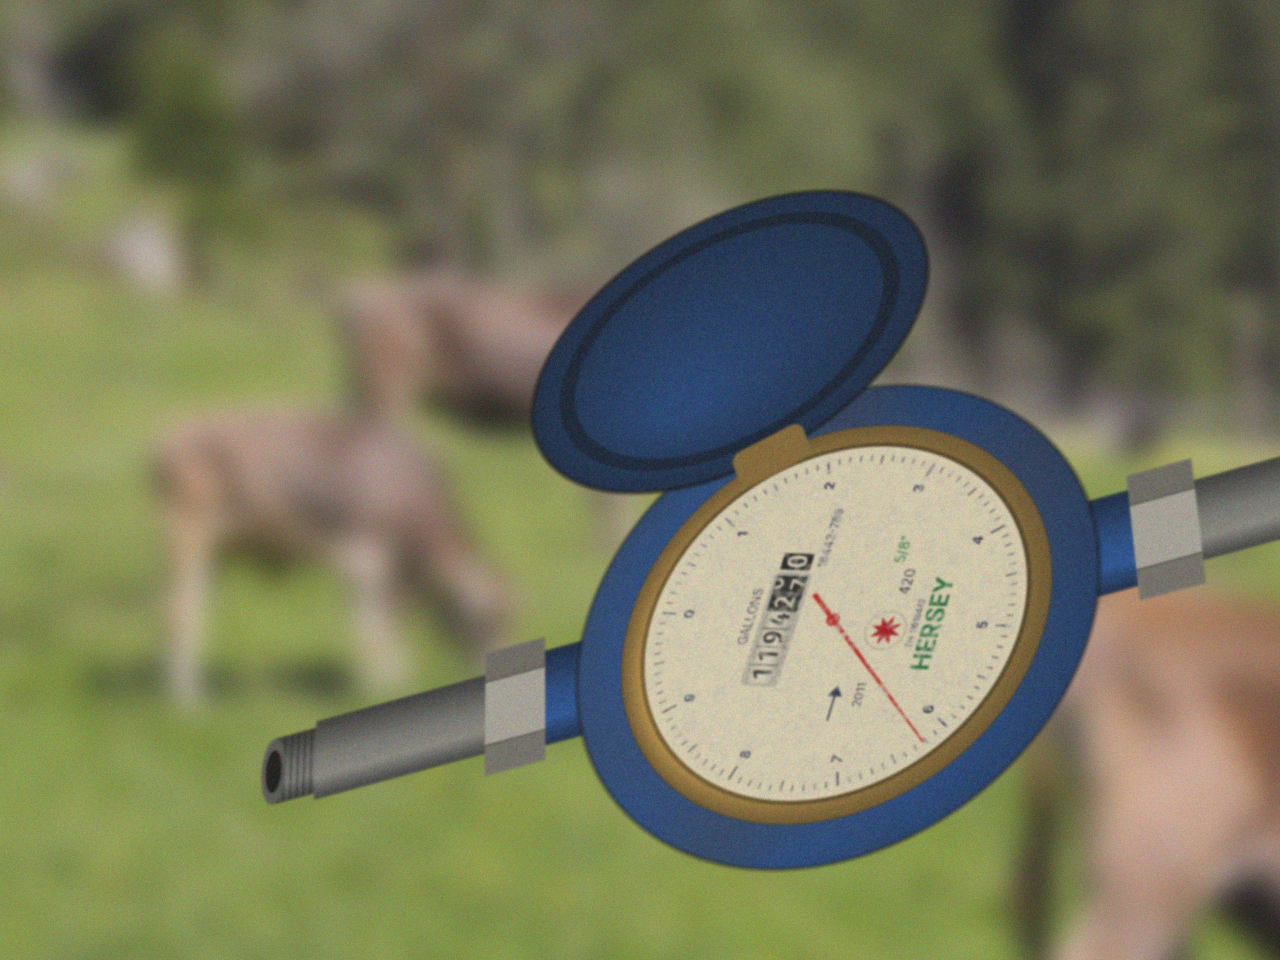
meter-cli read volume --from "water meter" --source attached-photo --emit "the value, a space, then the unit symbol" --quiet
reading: 1194266.2 gal
